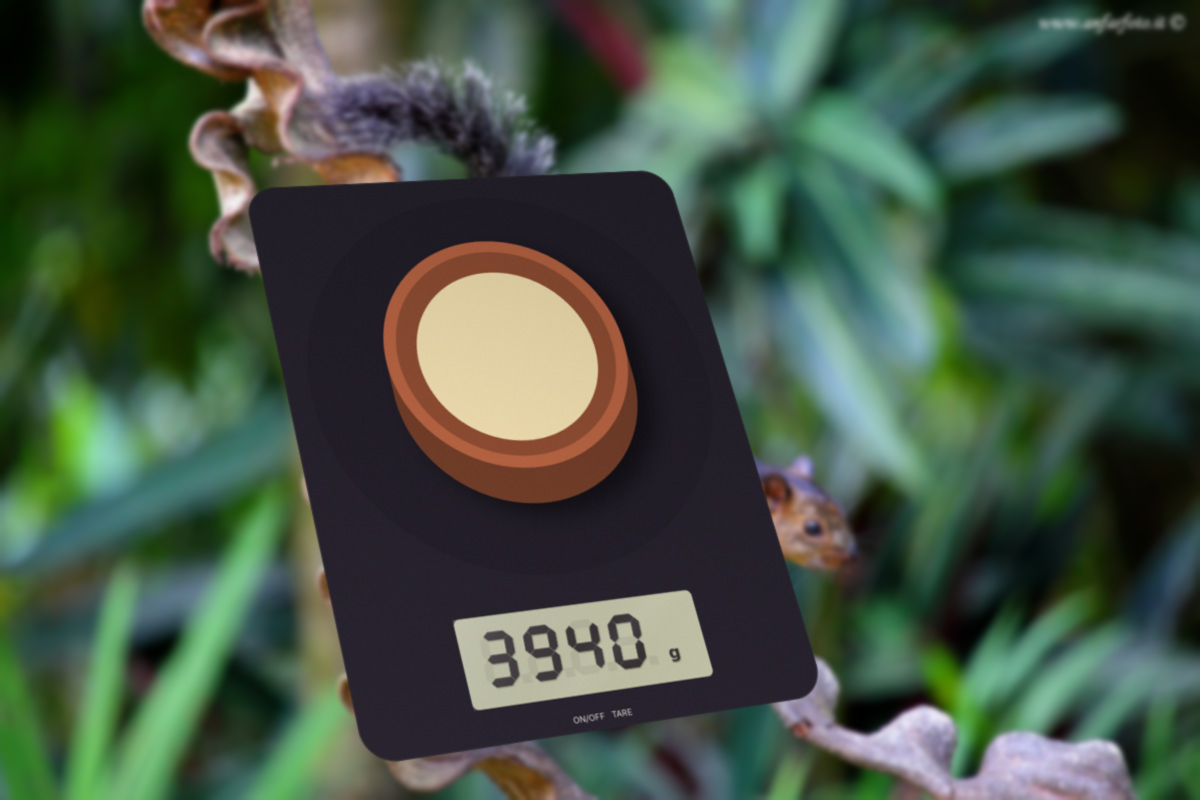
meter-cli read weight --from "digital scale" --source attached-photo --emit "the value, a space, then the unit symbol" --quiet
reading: 3940 g
